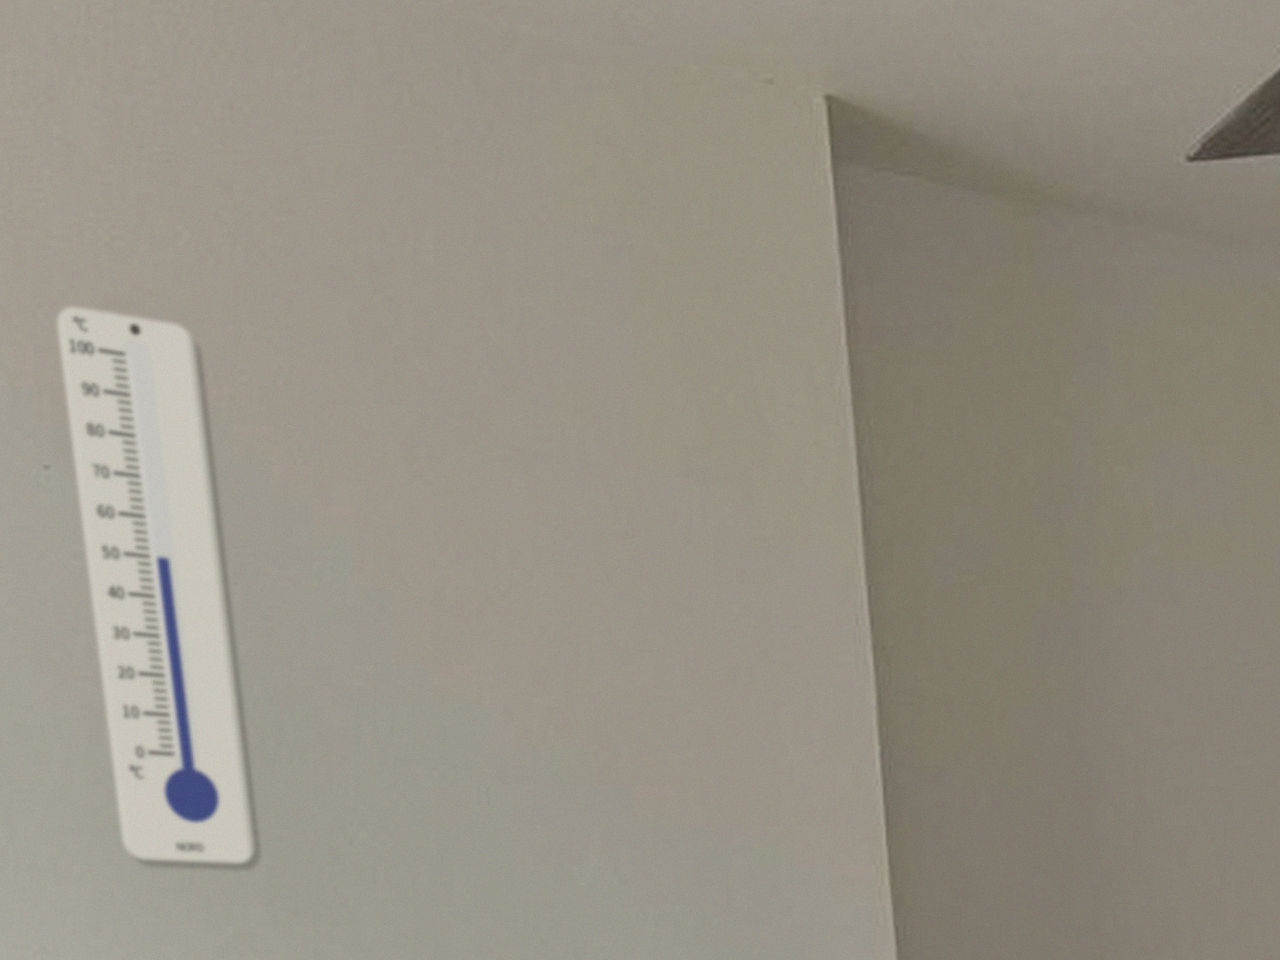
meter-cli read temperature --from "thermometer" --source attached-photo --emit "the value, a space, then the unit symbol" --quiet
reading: 50 °C
